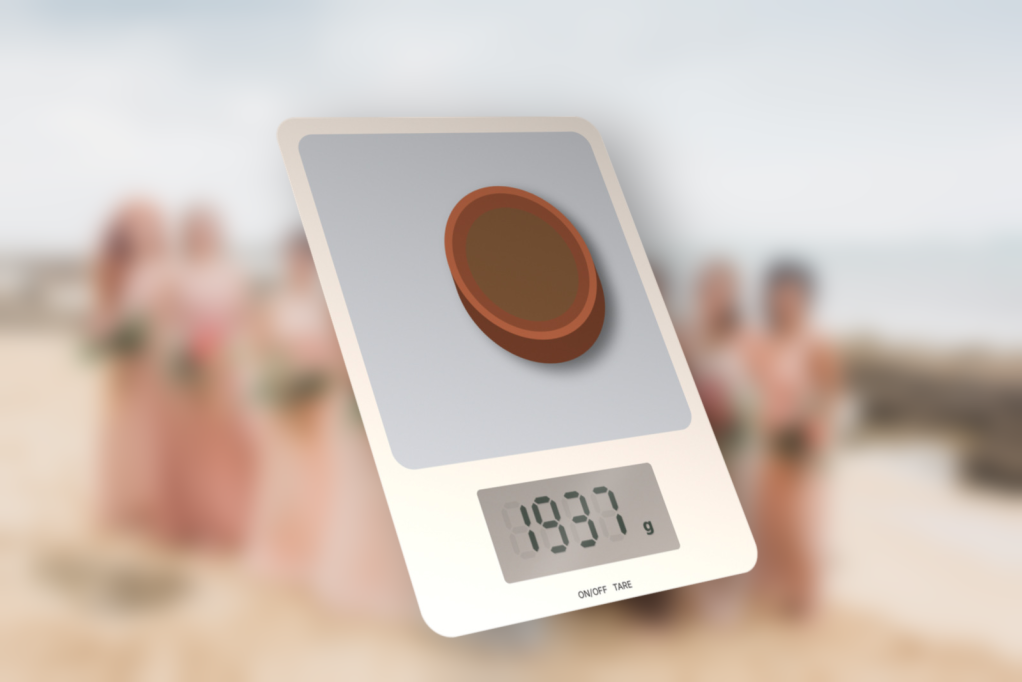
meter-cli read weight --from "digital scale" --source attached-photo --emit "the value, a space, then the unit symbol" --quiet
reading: 1937 g
